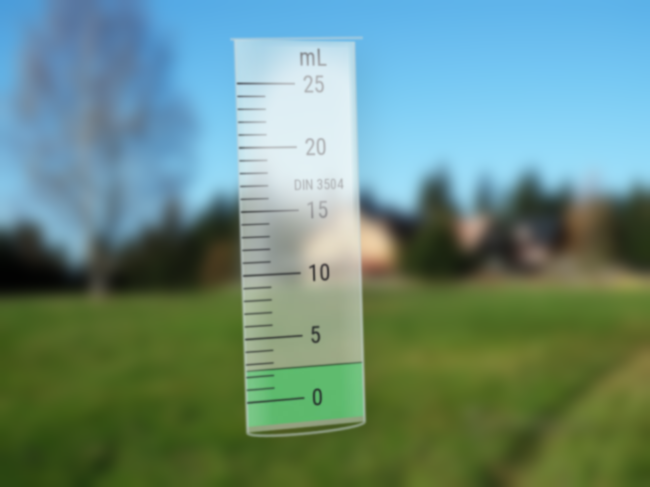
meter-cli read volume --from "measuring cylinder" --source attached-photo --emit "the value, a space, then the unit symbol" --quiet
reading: 2.5 mL
